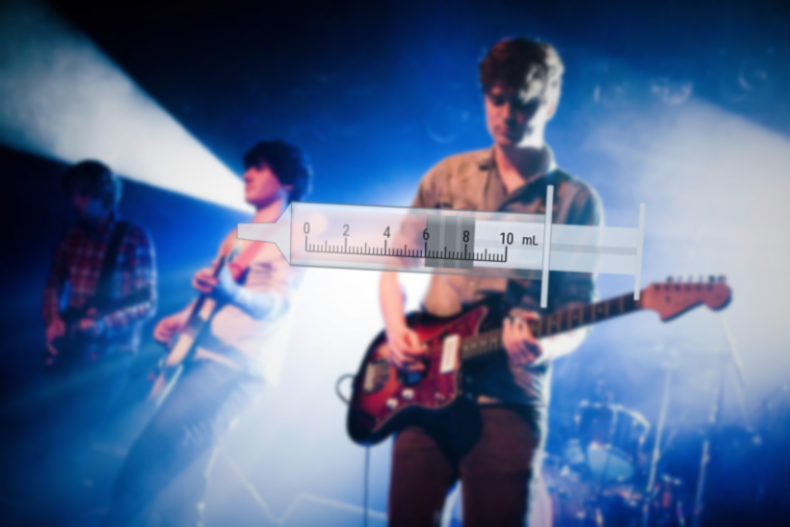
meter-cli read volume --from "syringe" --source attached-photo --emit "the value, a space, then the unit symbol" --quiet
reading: 6 mL
